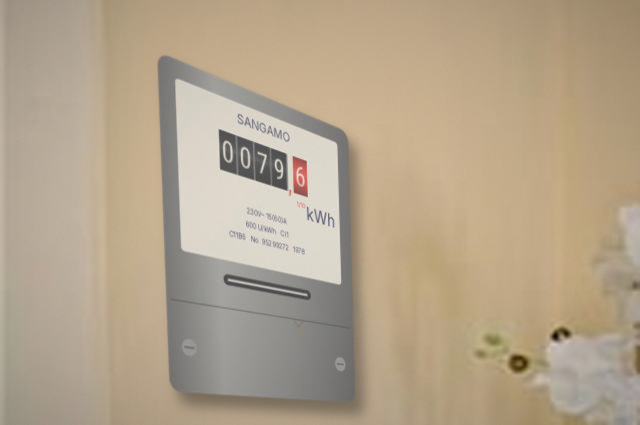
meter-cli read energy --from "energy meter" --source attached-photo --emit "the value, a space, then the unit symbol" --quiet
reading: 79.6 kWh
